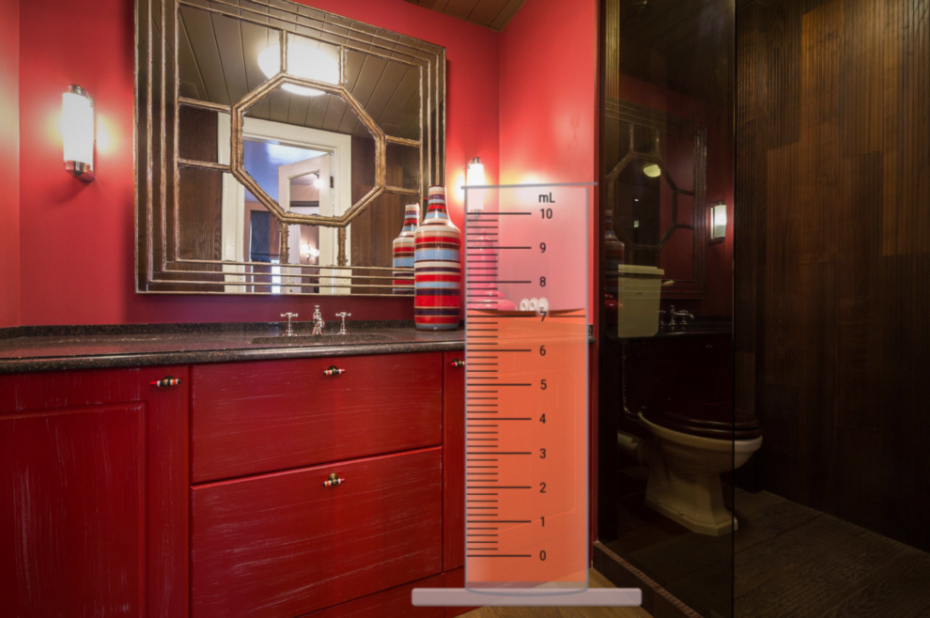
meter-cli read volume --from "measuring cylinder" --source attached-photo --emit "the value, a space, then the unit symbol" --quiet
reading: 7 mL
